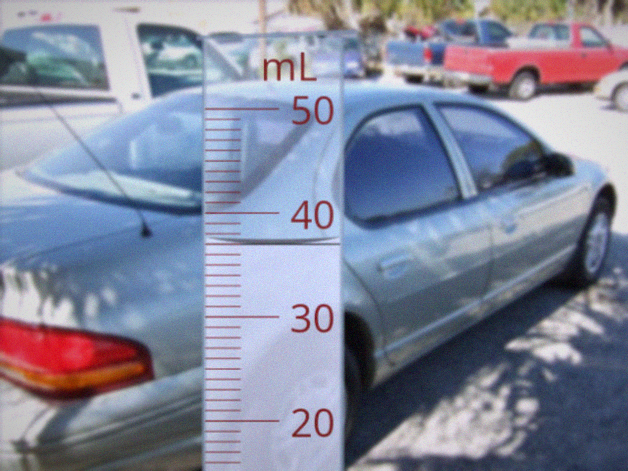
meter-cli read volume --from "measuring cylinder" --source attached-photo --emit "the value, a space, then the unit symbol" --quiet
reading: 37 mL
